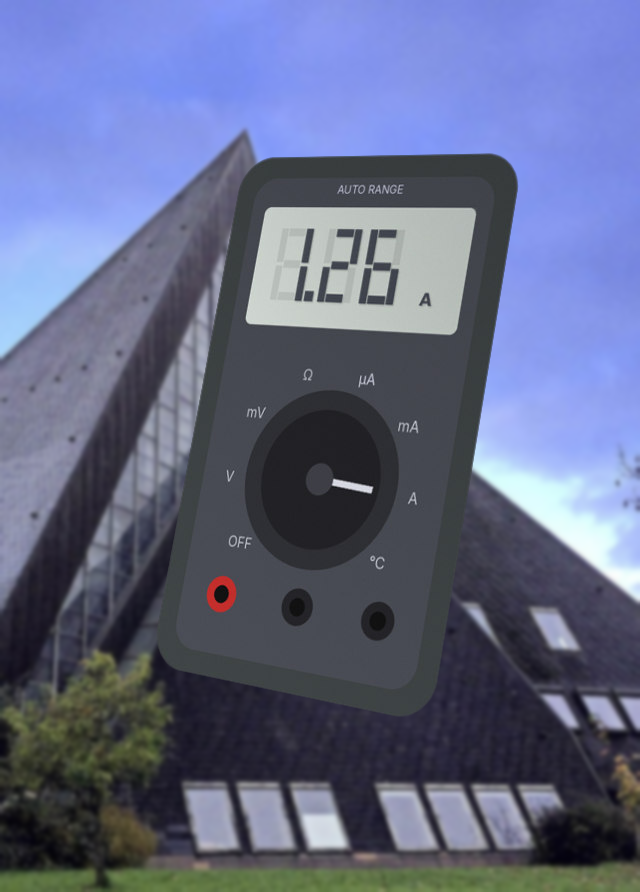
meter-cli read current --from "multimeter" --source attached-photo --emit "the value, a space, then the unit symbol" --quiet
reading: 1.26 A
